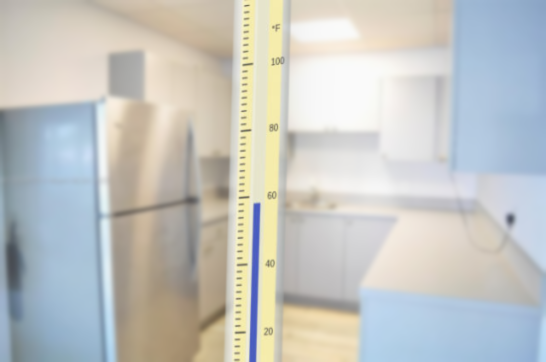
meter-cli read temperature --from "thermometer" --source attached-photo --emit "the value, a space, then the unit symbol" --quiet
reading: 58 °F
